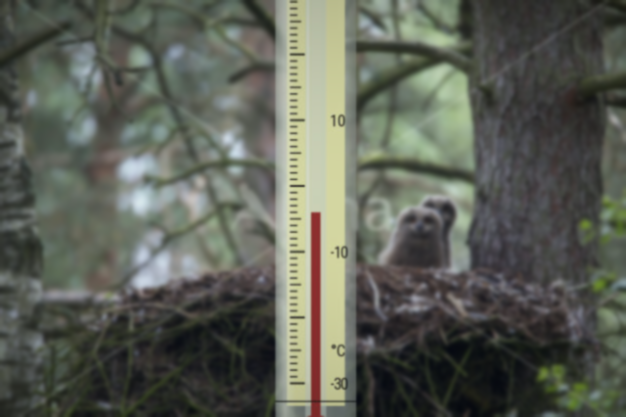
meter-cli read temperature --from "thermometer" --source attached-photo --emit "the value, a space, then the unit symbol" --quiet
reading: -4 °C
